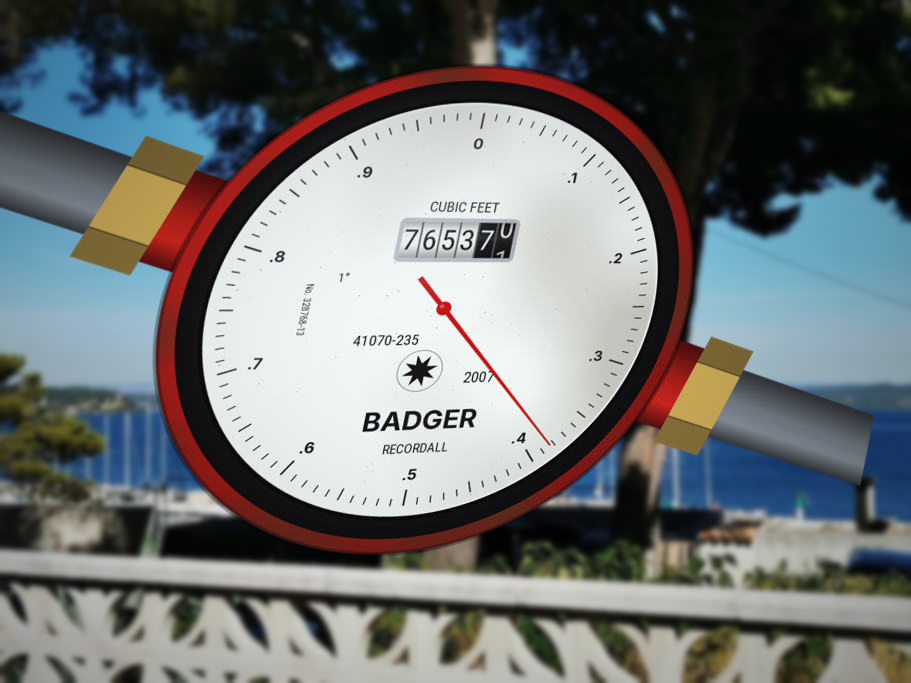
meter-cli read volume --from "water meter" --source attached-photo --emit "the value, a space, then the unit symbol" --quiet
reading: 765370.38 ft³
